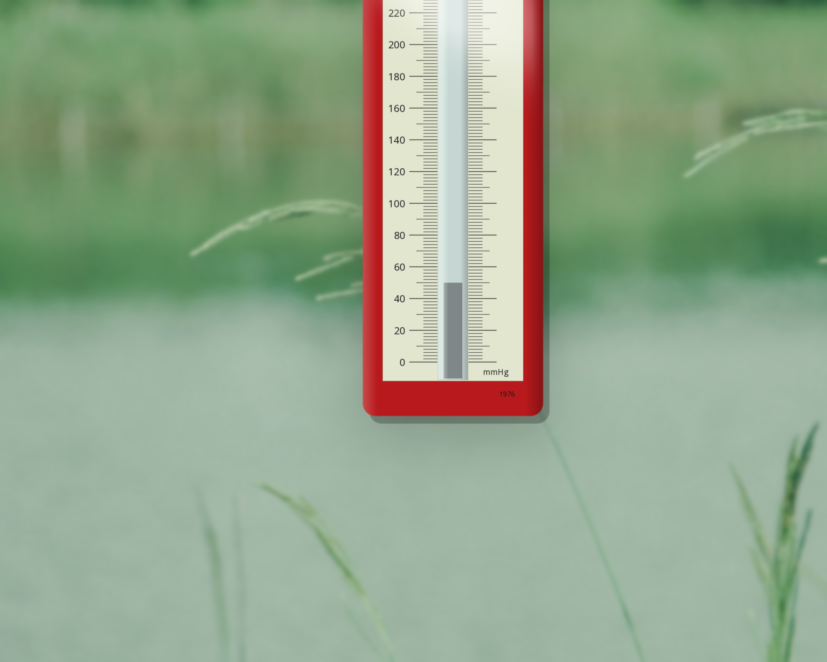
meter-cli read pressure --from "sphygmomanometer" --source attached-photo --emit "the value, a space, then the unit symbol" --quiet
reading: 50 mmHg
